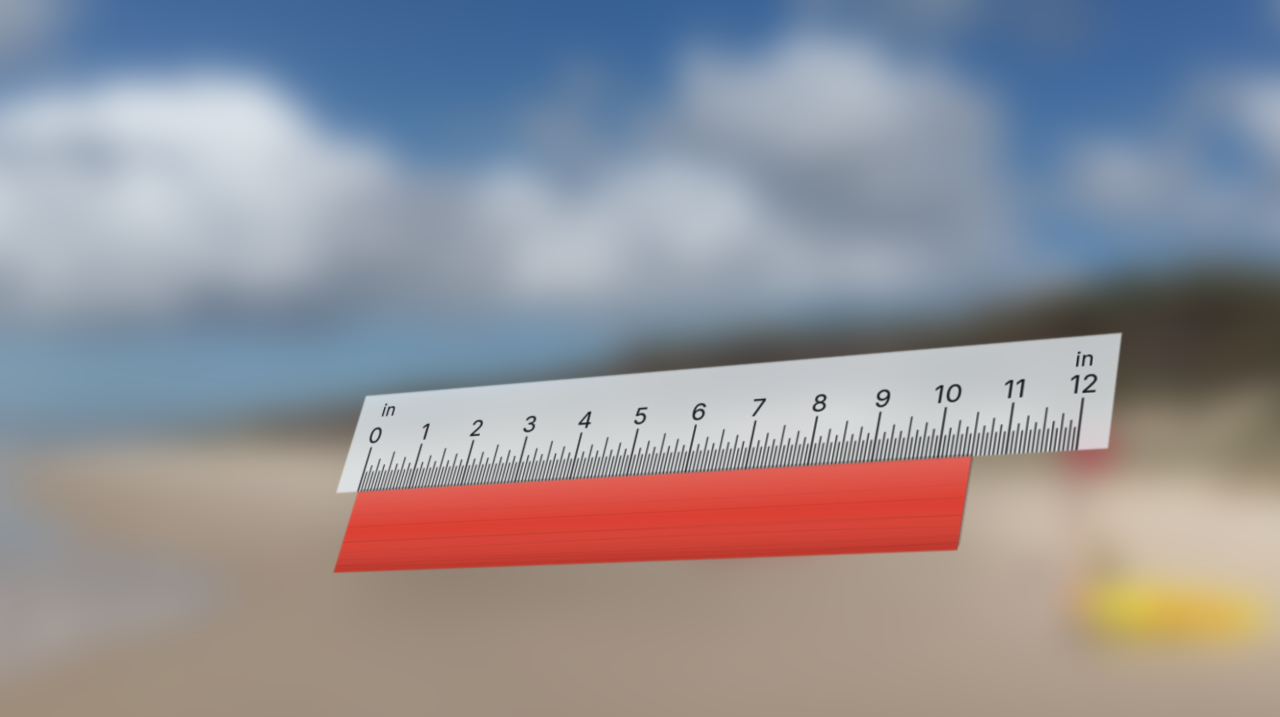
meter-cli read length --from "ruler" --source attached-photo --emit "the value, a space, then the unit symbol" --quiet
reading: 10.5 in
